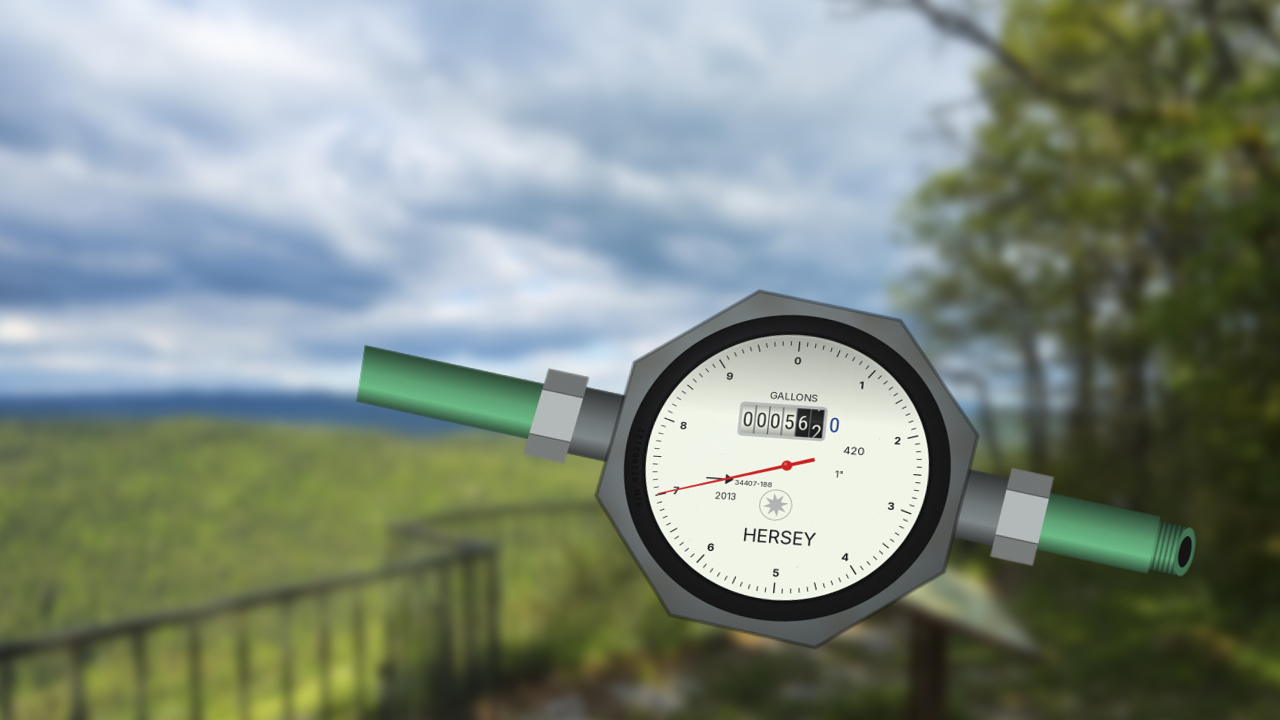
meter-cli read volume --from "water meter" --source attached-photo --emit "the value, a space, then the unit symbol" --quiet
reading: 5617.0 gal
